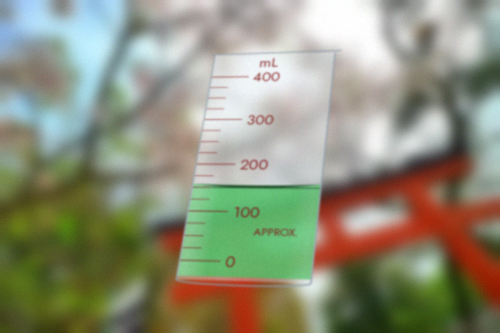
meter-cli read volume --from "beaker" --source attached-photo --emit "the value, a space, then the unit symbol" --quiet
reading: 150 mL
